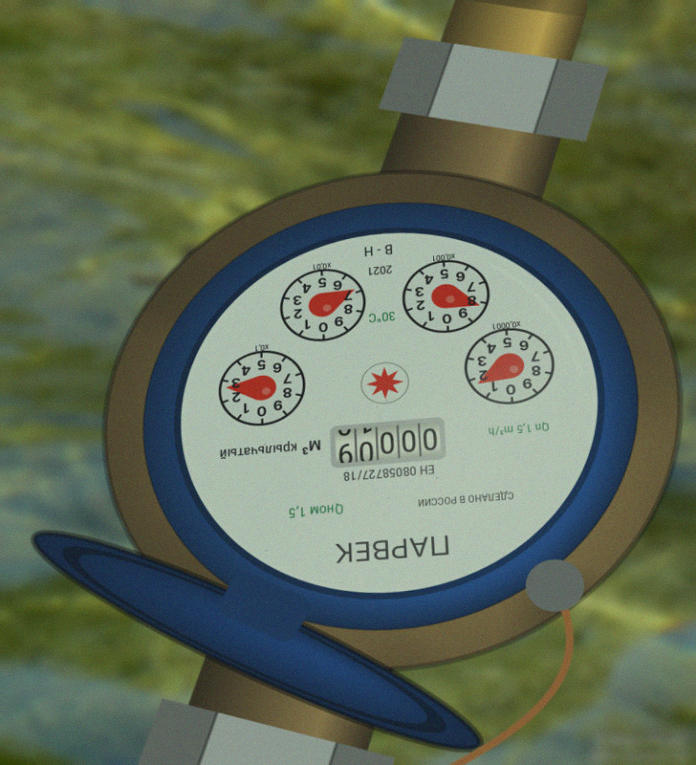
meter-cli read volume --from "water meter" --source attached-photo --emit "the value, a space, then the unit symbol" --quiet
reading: 9.2681 m³
